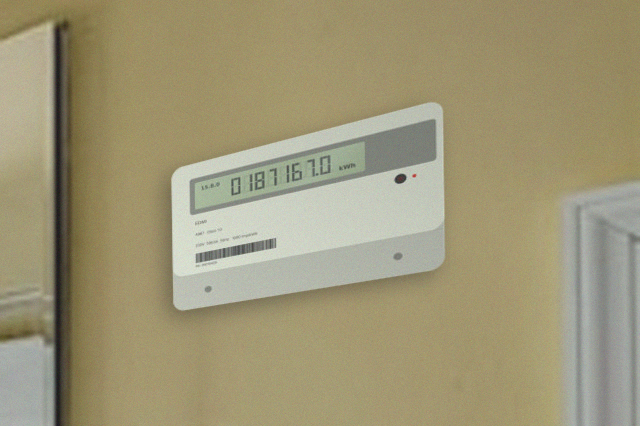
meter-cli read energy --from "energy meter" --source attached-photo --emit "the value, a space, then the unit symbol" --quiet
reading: 187167.0 kWh
